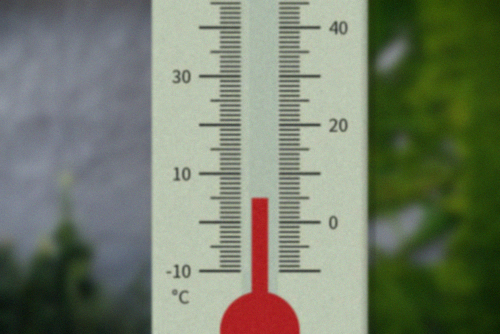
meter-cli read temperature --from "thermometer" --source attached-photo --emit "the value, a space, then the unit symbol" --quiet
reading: 5 °C
